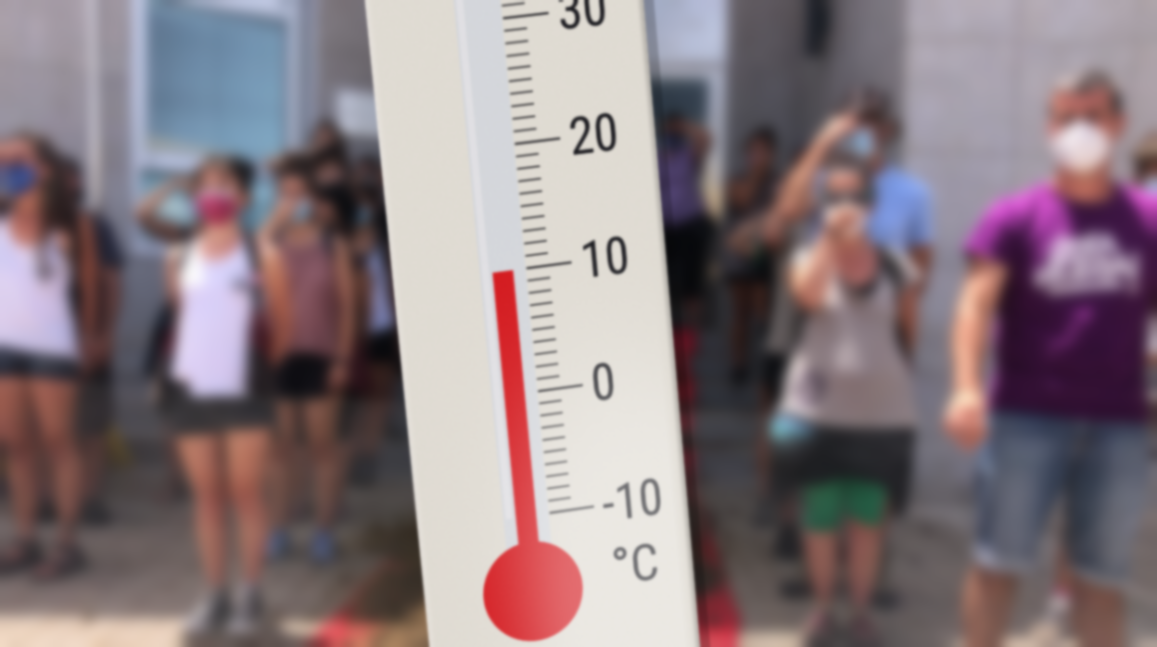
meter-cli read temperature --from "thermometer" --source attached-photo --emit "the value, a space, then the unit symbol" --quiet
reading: 10 °C
